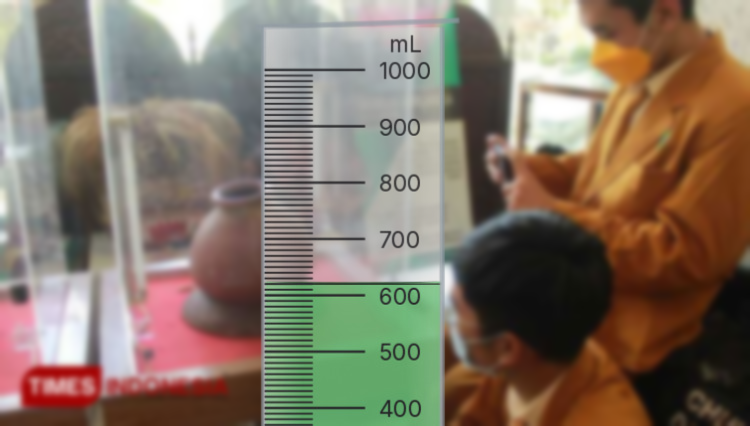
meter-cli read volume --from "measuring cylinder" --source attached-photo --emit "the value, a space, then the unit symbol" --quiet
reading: 620 mL
